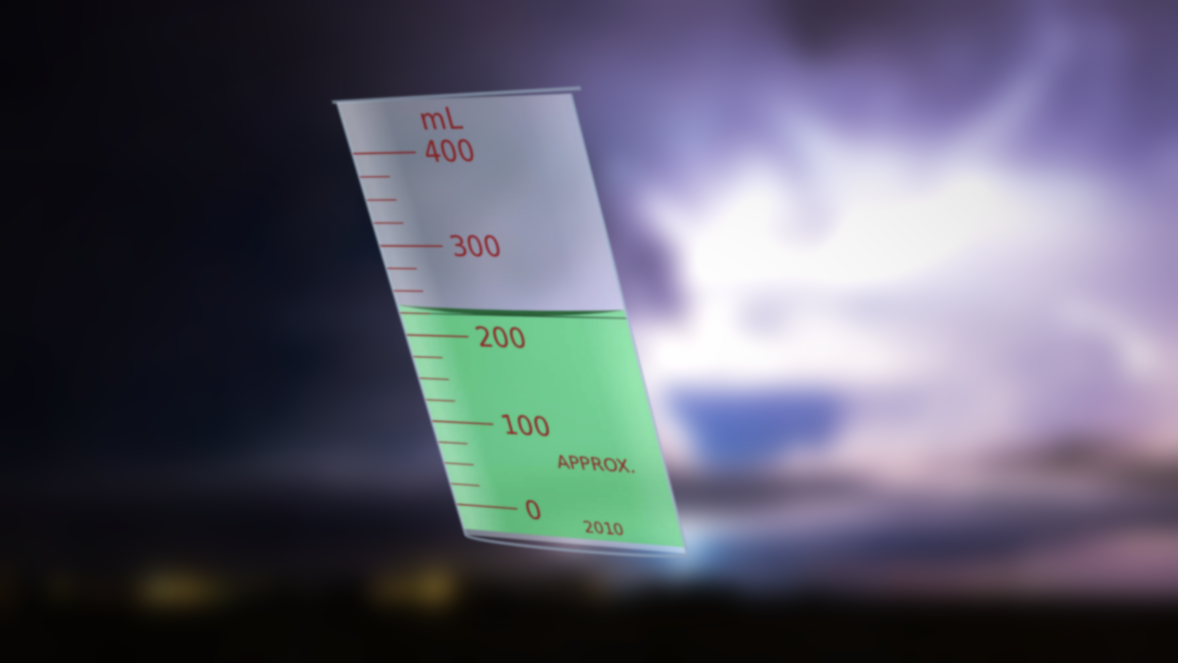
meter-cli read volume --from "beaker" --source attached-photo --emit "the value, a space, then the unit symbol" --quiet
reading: 225 mL
